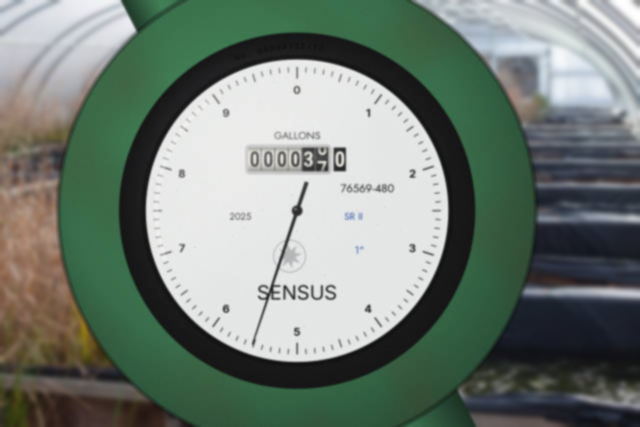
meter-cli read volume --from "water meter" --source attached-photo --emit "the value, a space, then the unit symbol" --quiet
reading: 365.5 gal
